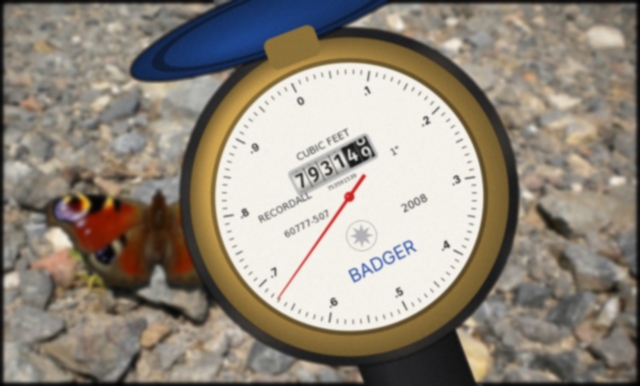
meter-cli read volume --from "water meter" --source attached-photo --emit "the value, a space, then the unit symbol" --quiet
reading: 793148.67 ft³
